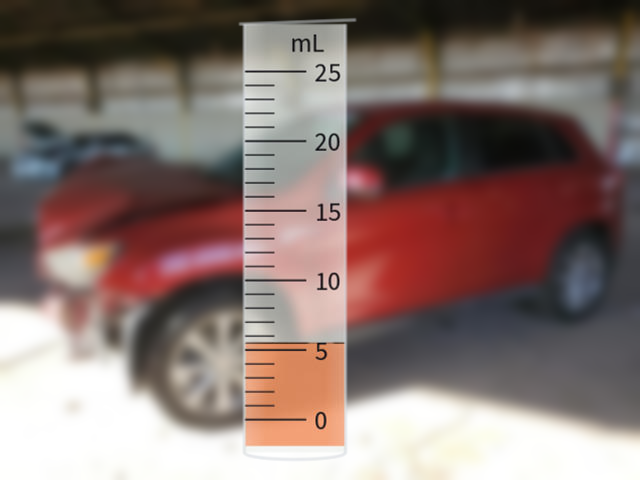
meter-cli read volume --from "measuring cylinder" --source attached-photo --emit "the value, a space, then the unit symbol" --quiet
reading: 5.5 mL
